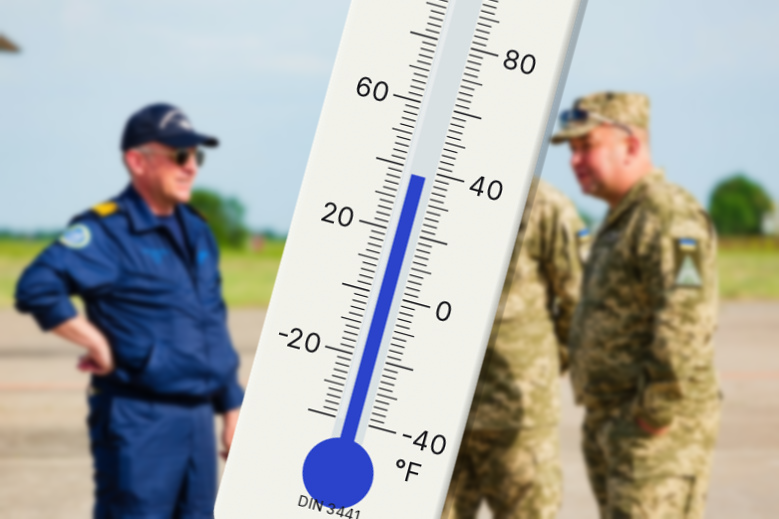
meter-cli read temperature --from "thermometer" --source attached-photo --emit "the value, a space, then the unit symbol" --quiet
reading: 38 °F
